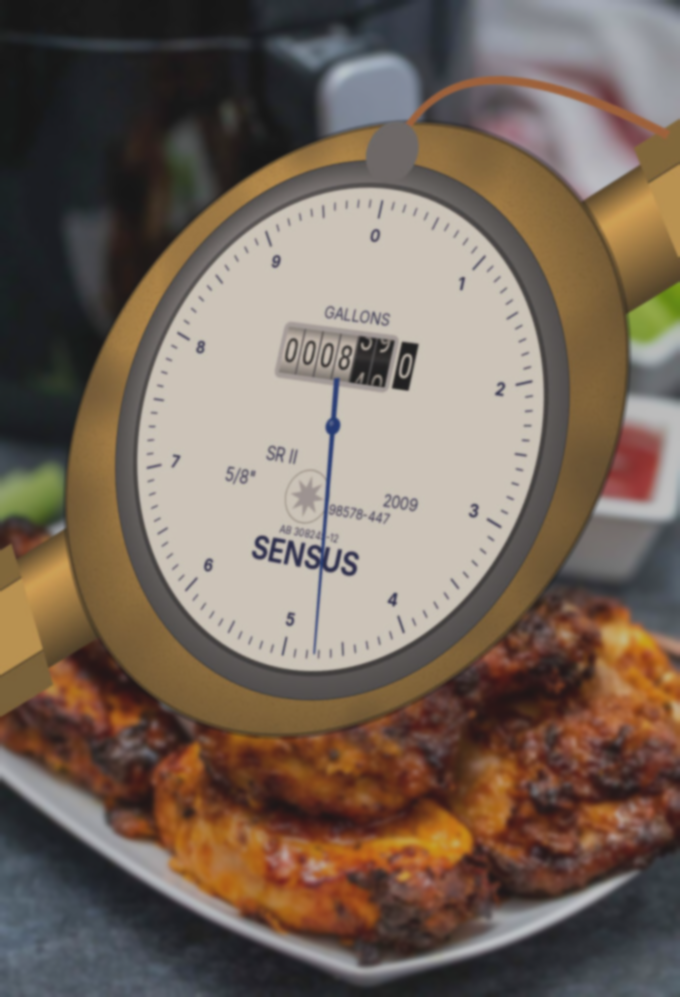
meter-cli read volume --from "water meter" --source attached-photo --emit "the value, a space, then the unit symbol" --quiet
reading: 8394.7 gal
